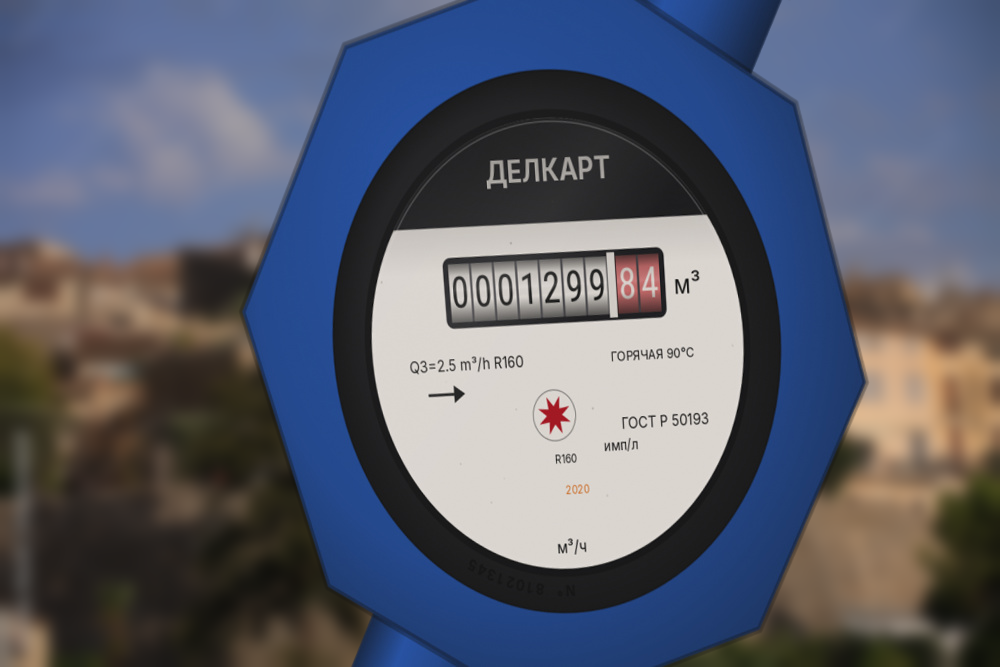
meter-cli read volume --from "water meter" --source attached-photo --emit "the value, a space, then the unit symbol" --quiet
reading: 1299.84 m³
